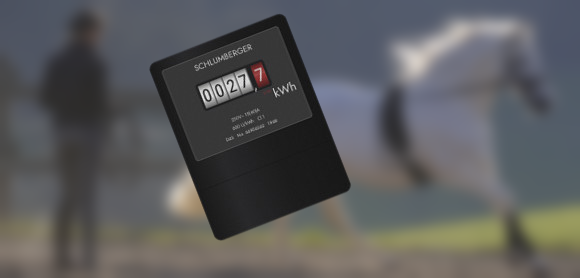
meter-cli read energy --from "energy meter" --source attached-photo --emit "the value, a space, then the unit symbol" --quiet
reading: 27.7 kWh
